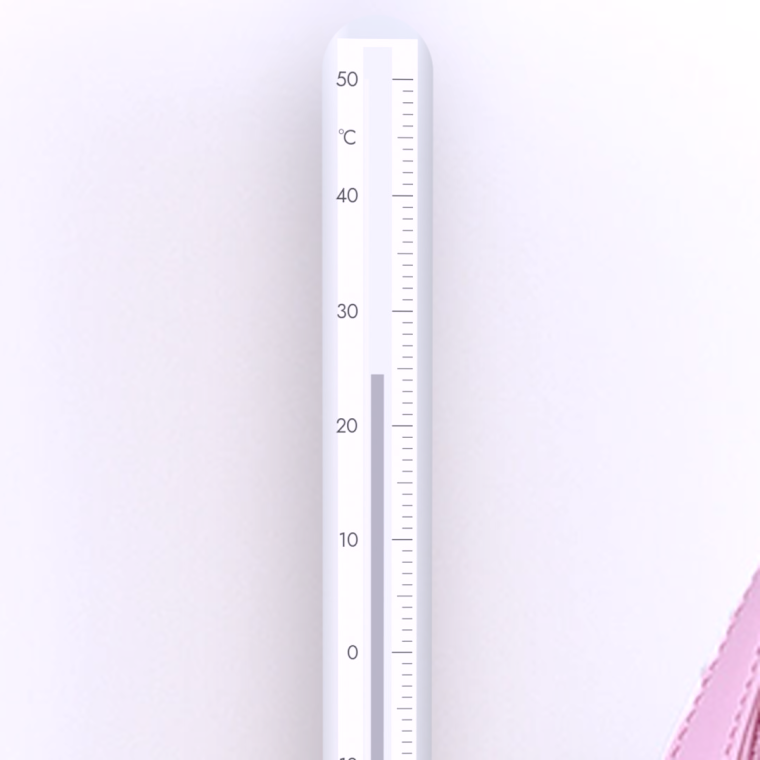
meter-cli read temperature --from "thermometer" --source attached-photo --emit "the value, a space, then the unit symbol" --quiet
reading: 24.5 °C
